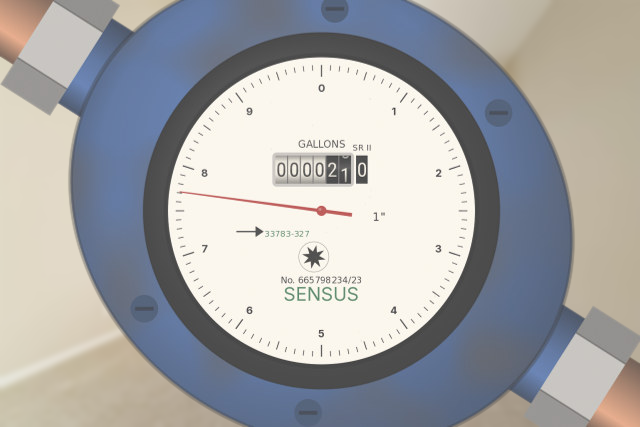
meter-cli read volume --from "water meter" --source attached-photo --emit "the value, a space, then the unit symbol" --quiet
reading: 207.7 gal
